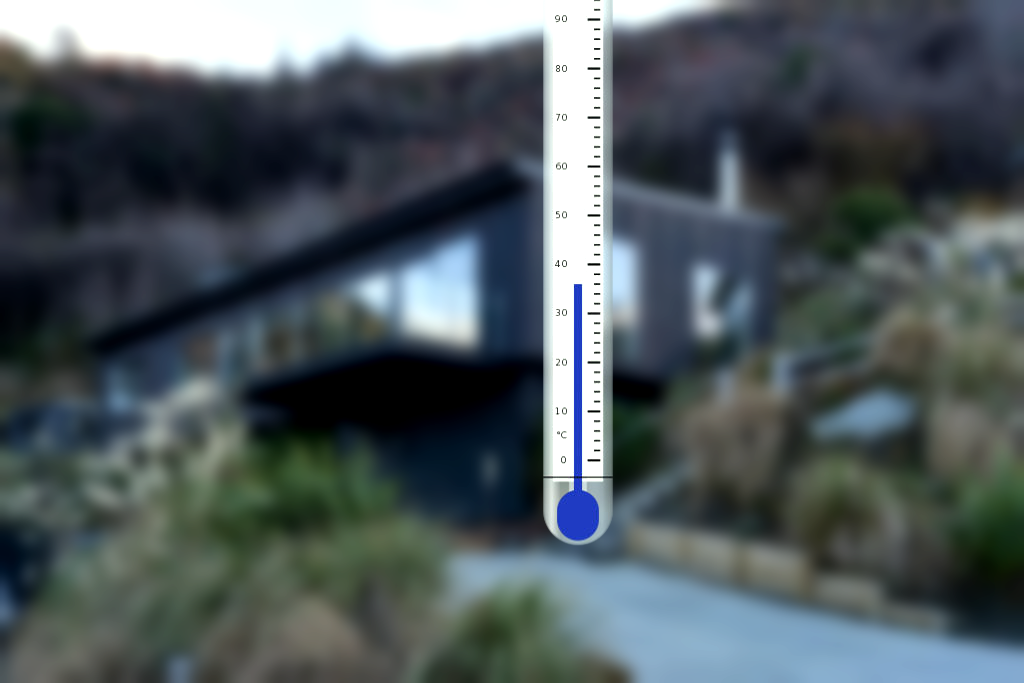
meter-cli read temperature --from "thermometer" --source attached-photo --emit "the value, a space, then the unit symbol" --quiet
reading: 36 °C
